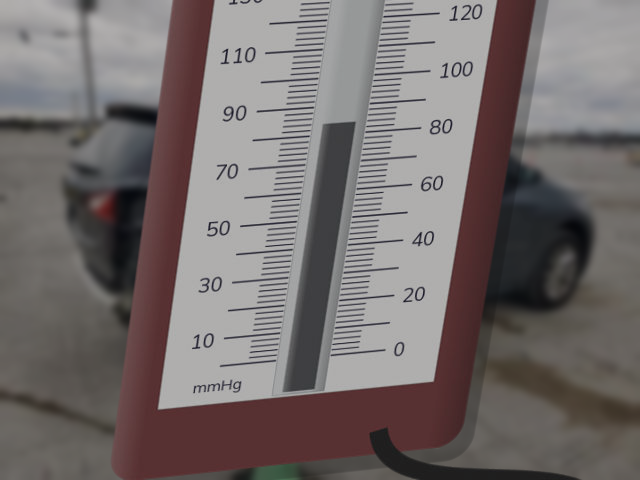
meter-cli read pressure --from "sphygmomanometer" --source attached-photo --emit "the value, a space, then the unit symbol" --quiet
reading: 84 mmHg
